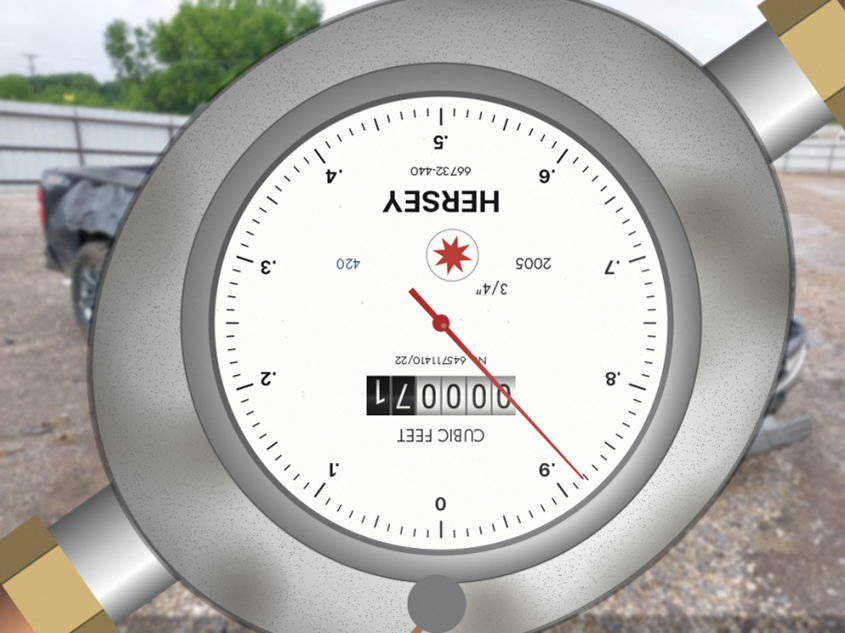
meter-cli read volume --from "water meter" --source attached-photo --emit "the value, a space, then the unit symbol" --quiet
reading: 70.88 ft³
